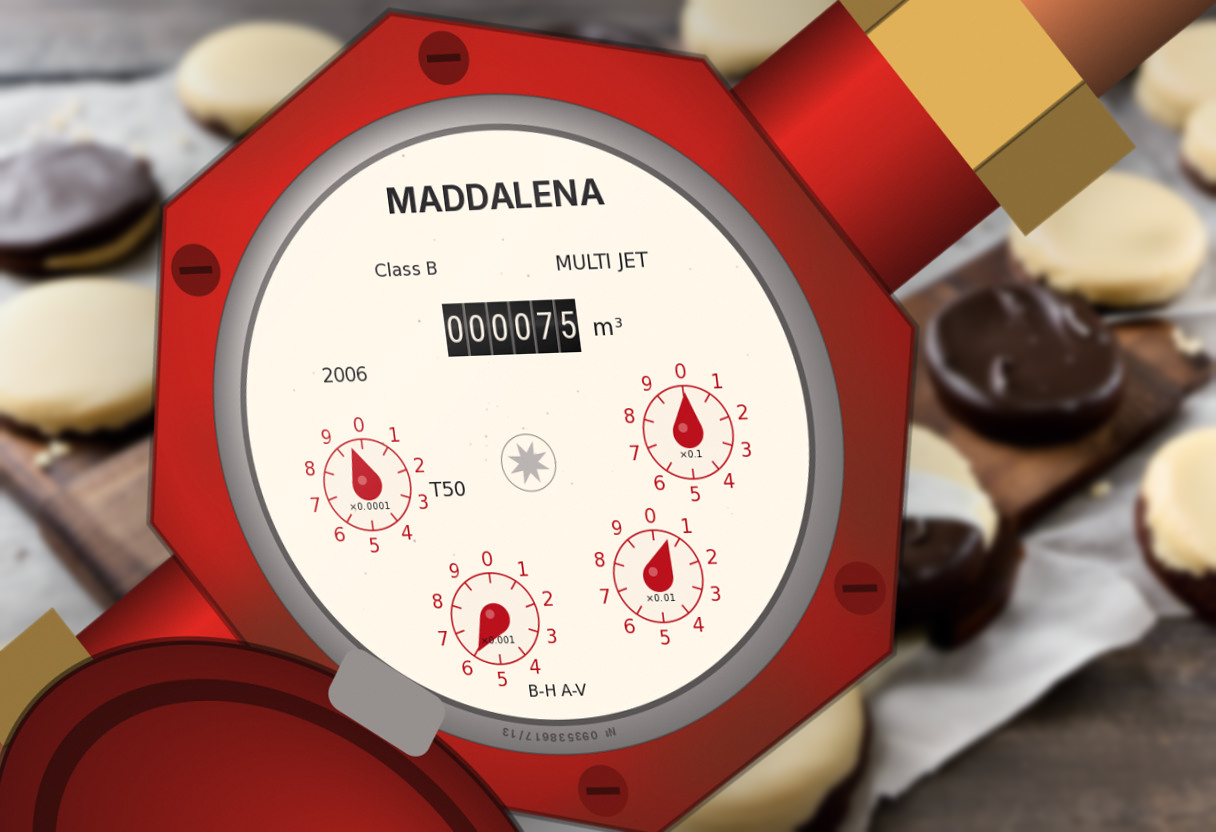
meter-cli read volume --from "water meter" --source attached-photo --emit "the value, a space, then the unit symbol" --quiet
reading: 75.0059 m³
